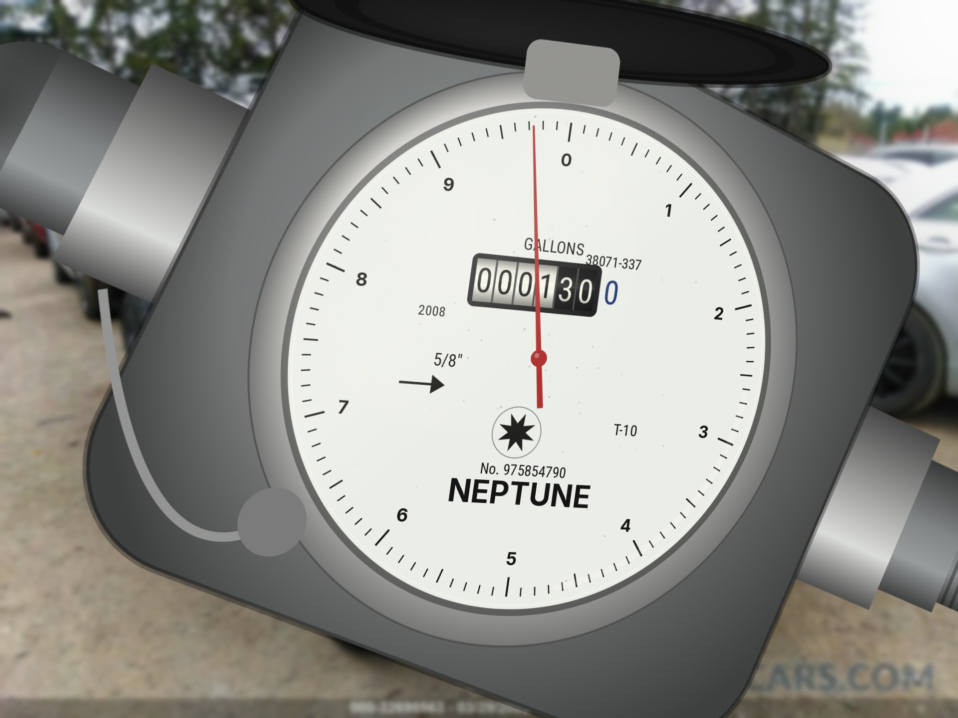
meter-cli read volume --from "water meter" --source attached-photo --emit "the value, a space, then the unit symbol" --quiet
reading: 1299.7 gal
